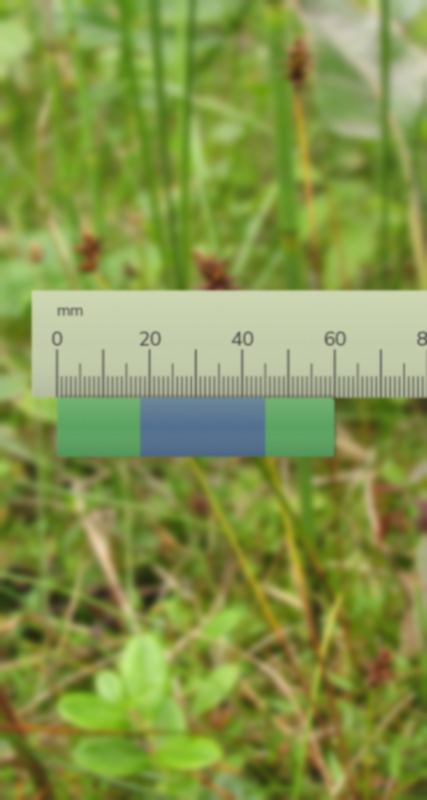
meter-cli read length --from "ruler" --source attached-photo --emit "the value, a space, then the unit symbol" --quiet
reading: 60 mm
